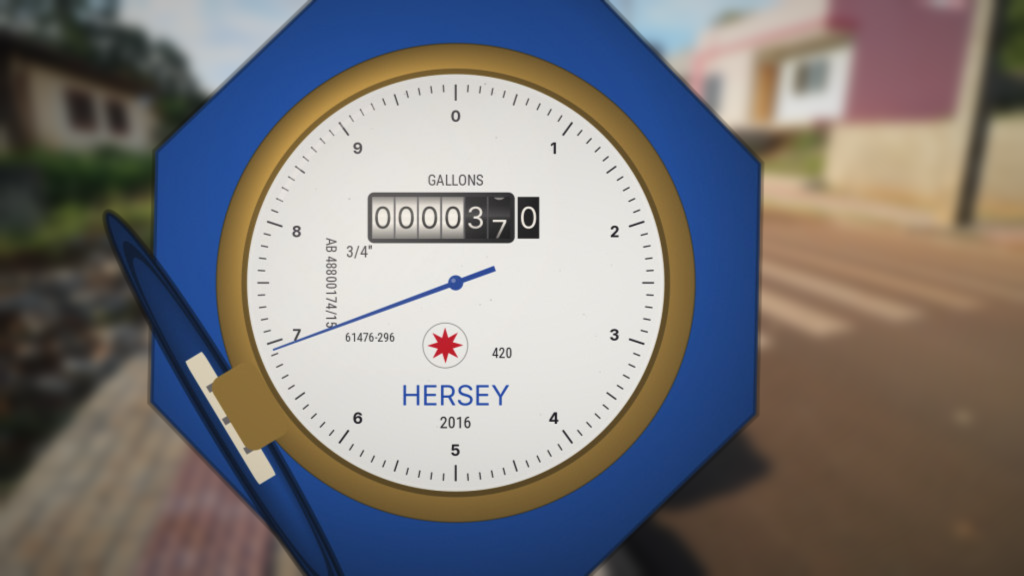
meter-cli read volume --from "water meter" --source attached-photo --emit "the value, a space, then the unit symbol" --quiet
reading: 366.9 gal
